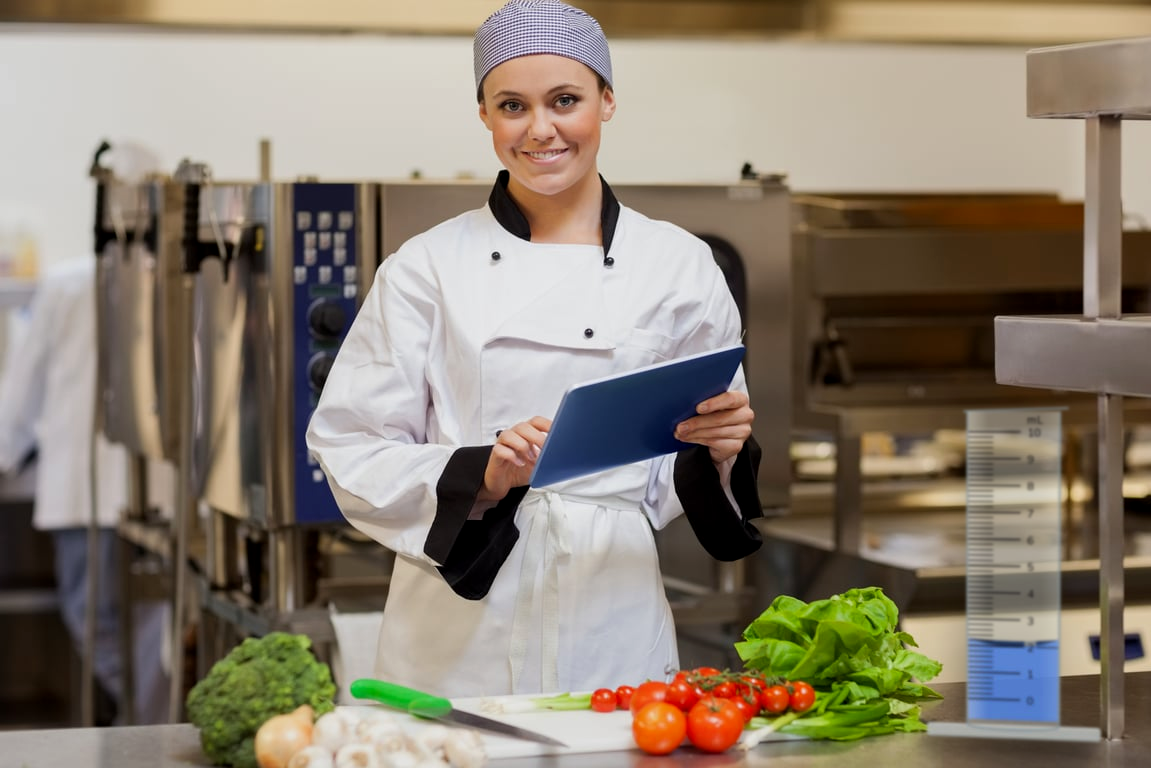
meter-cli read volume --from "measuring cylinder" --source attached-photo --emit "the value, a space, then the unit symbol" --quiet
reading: 2 mL
